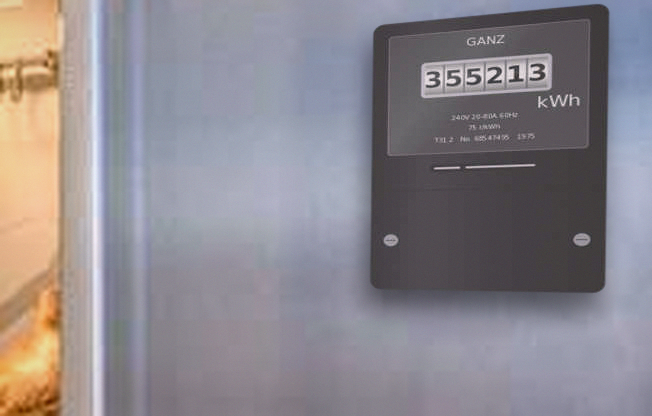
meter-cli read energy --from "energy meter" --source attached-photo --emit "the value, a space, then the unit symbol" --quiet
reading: 355213 kWh
